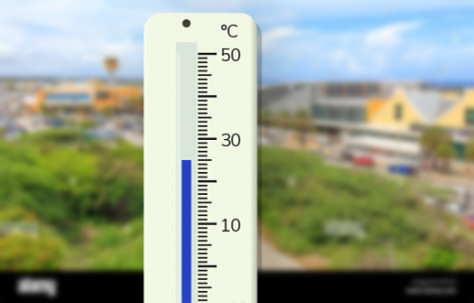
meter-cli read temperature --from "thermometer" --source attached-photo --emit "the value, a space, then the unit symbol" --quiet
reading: 25 °C
